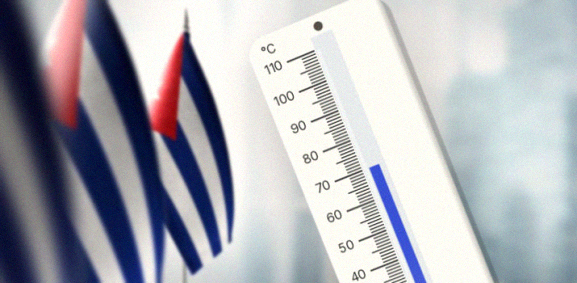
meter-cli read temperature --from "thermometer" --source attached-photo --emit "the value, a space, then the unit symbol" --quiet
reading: 70 °C
